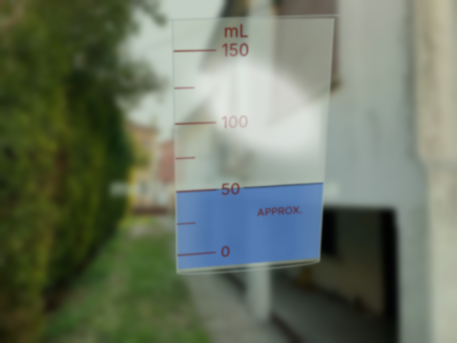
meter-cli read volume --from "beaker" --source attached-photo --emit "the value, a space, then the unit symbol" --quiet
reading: 50 mL
